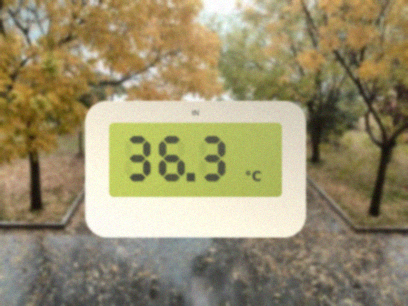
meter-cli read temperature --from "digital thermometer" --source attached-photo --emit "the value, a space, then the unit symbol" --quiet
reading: 36.3 °C
